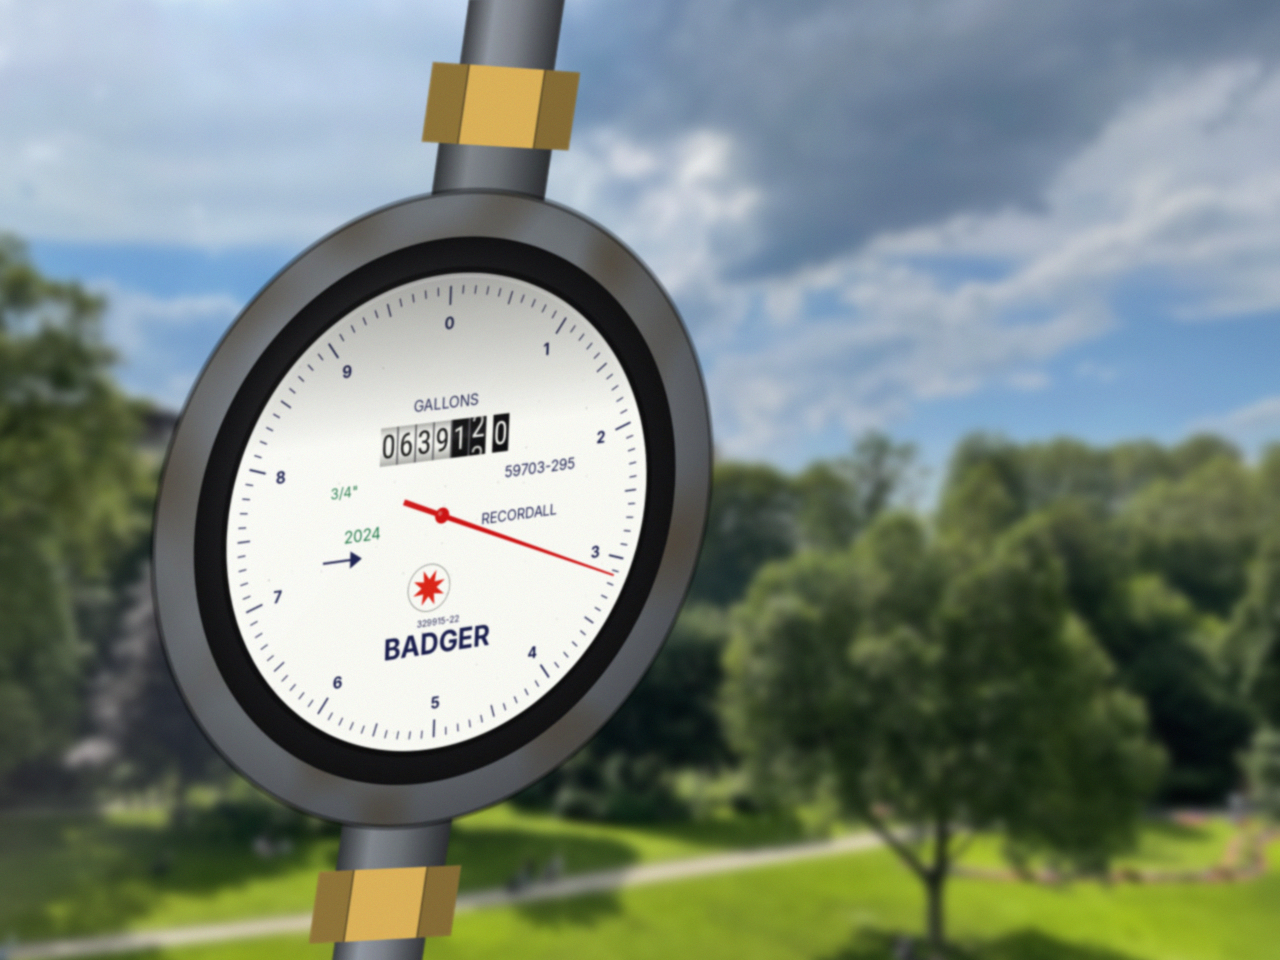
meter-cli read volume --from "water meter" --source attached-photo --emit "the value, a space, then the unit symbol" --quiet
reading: 639123.1 gal
